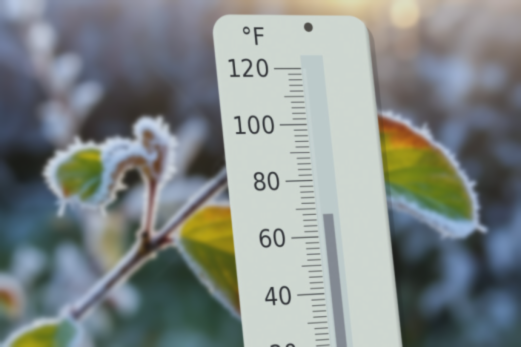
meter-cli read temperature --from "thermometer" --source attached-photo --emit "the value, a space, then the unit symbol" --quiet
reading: 68 °F
